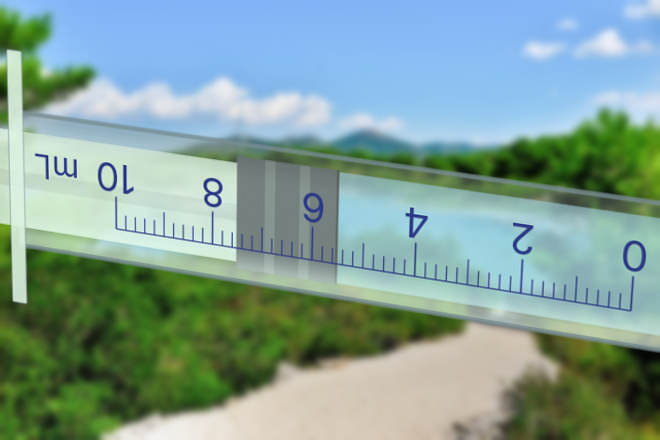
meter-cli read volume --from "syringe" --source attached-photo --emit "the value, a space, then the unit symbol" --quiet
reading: 5.5 mL
